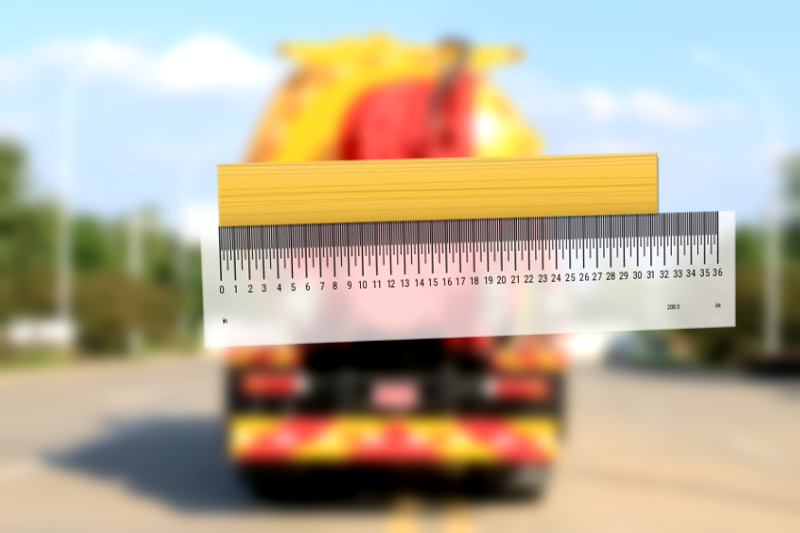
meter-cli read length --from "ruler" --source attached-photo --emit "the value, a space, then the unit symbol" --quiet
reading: 31.5 in
